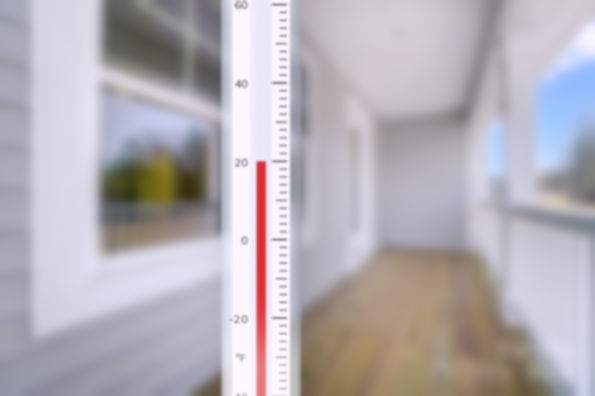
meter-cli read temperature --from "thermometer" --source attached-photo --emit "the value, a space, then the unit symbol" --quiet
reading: 20 °F
